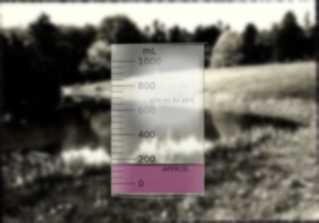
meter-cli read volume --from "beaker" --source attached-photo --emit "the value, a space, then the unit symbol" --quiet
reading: 150 mL
